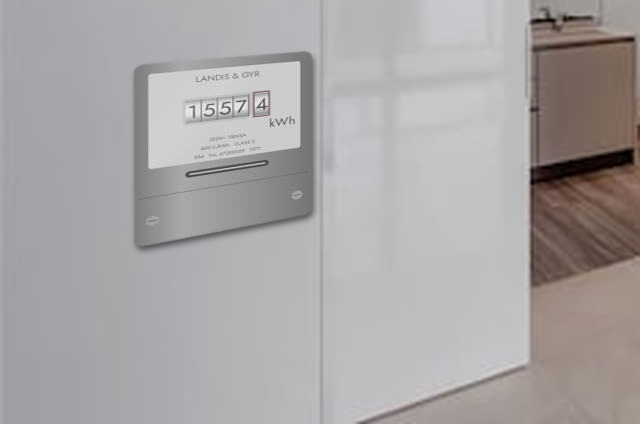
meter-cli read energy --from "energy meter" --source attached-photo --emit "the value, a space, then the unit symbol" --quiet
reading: 1557.4 kWh
